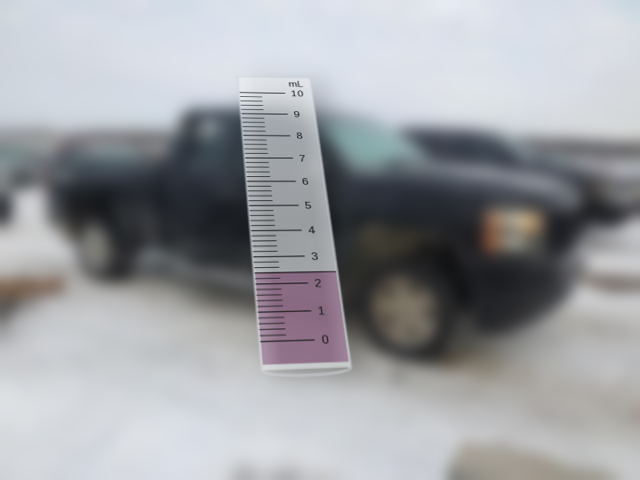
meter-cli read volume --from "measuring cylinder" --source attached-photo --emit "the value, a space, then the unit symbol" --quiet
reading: 2.4 mL
